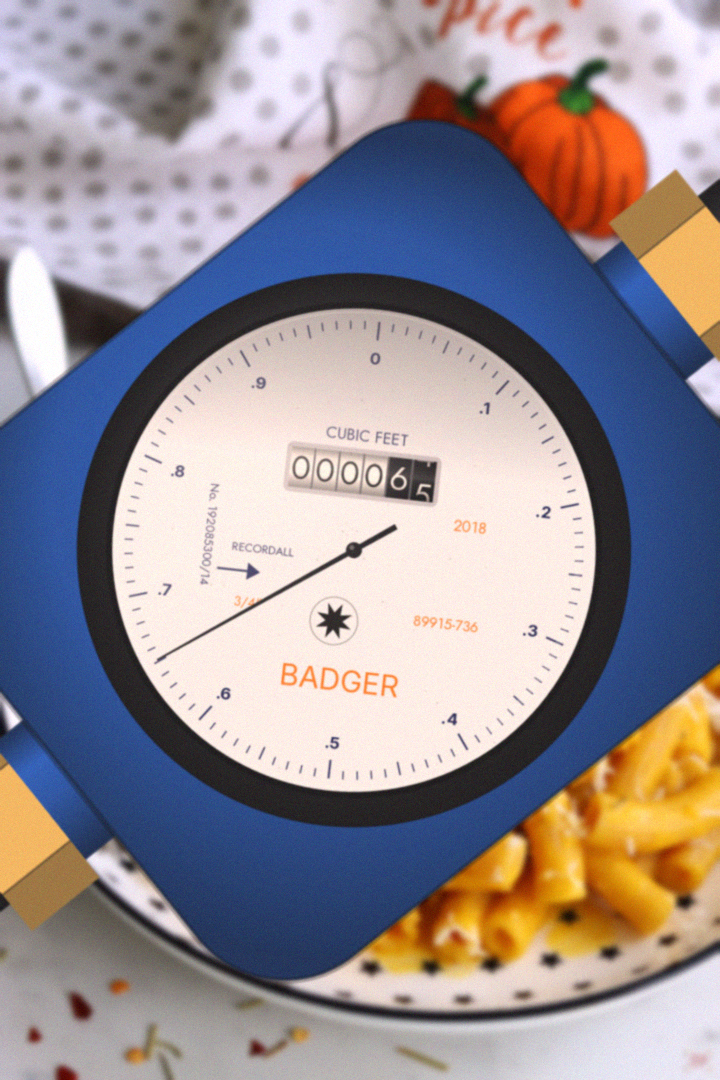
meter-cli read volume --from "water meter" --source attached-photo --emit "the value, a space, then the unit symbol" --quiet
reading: 64.65 ft³
